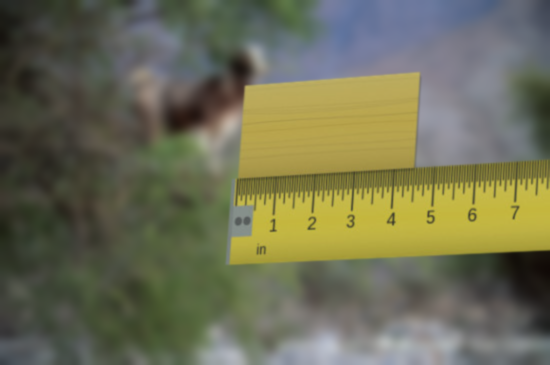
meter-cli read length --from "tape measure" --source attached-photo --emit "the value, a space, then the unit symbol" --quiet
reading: 4.5 in
